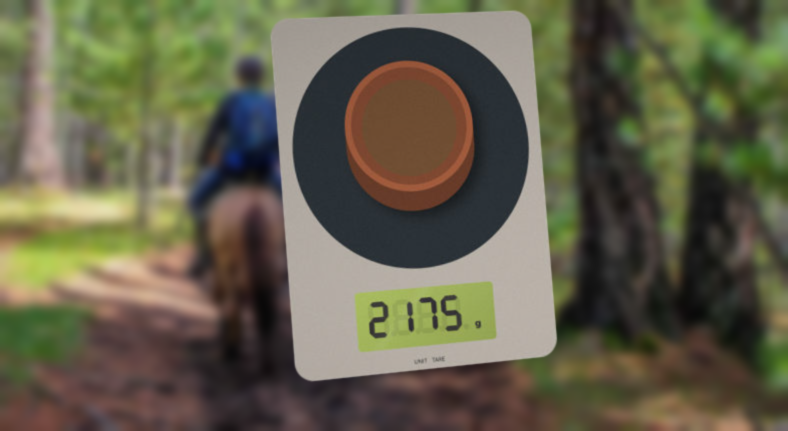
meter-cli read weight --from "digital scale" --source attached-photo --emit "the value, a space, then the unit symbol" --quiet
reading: 2175 g
